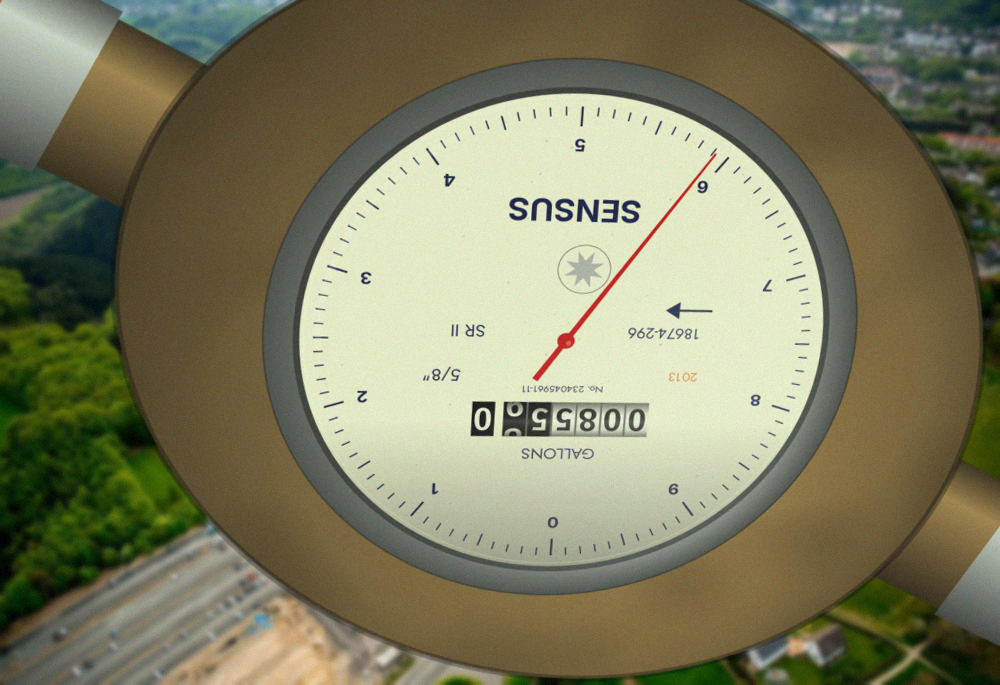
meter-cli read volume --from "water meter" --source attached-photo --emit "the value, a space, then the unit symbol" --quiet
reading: 85585.9 gal
